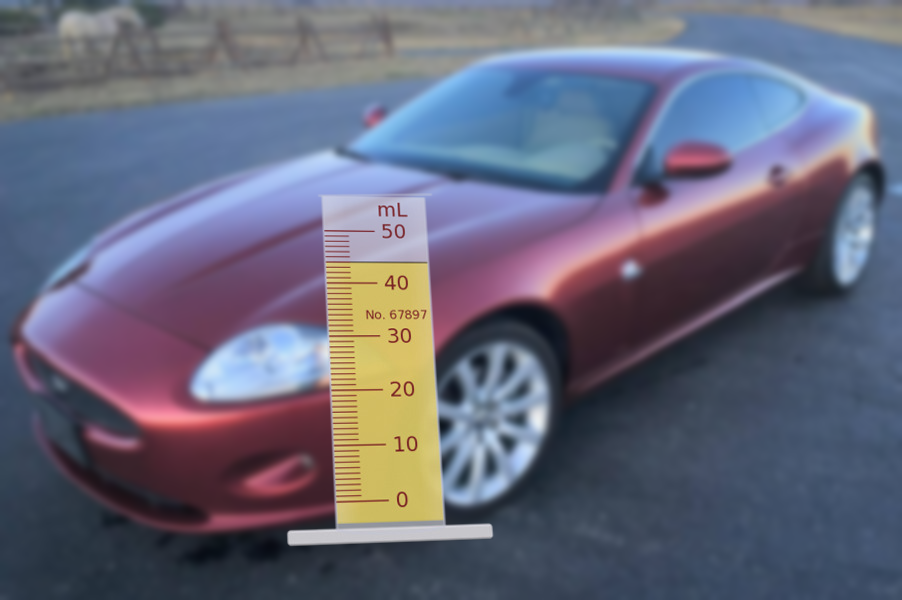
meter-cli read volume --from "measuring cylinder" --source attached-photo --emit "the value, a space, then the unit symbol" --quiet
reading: 44 mL
